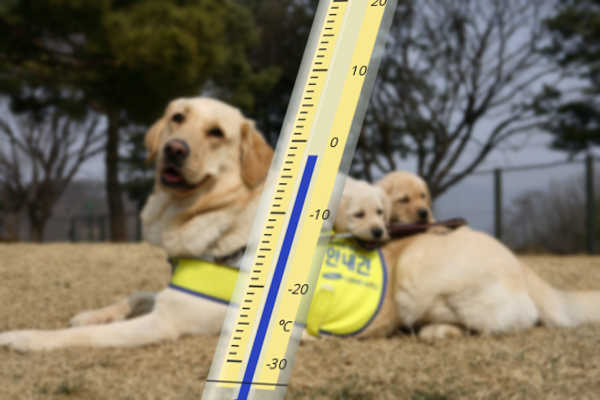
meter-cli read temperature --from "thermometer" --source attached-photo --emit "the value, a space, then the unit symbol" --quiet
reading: -2 °C
